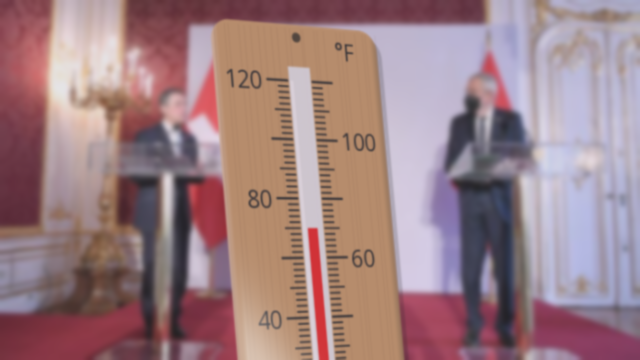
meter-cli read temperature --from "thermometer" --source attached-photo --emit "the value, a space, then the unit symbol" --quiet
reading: 70 °F
